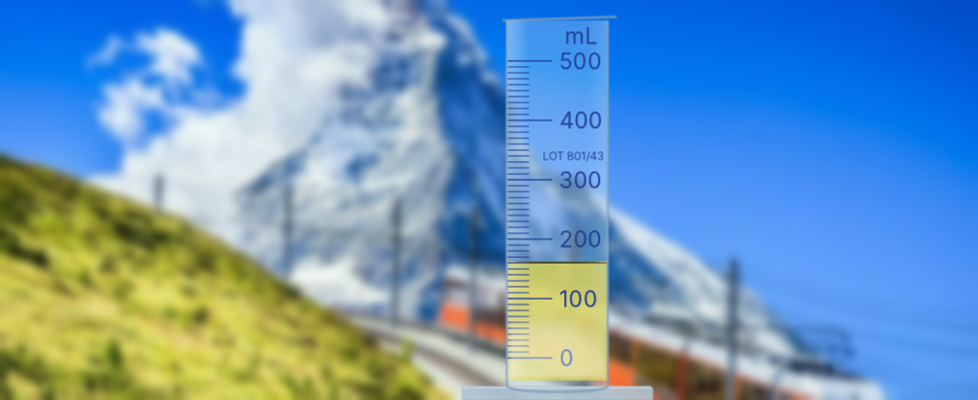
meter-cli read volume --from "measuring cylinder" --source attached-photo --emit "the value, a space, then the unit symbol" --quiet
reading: 160 mL
